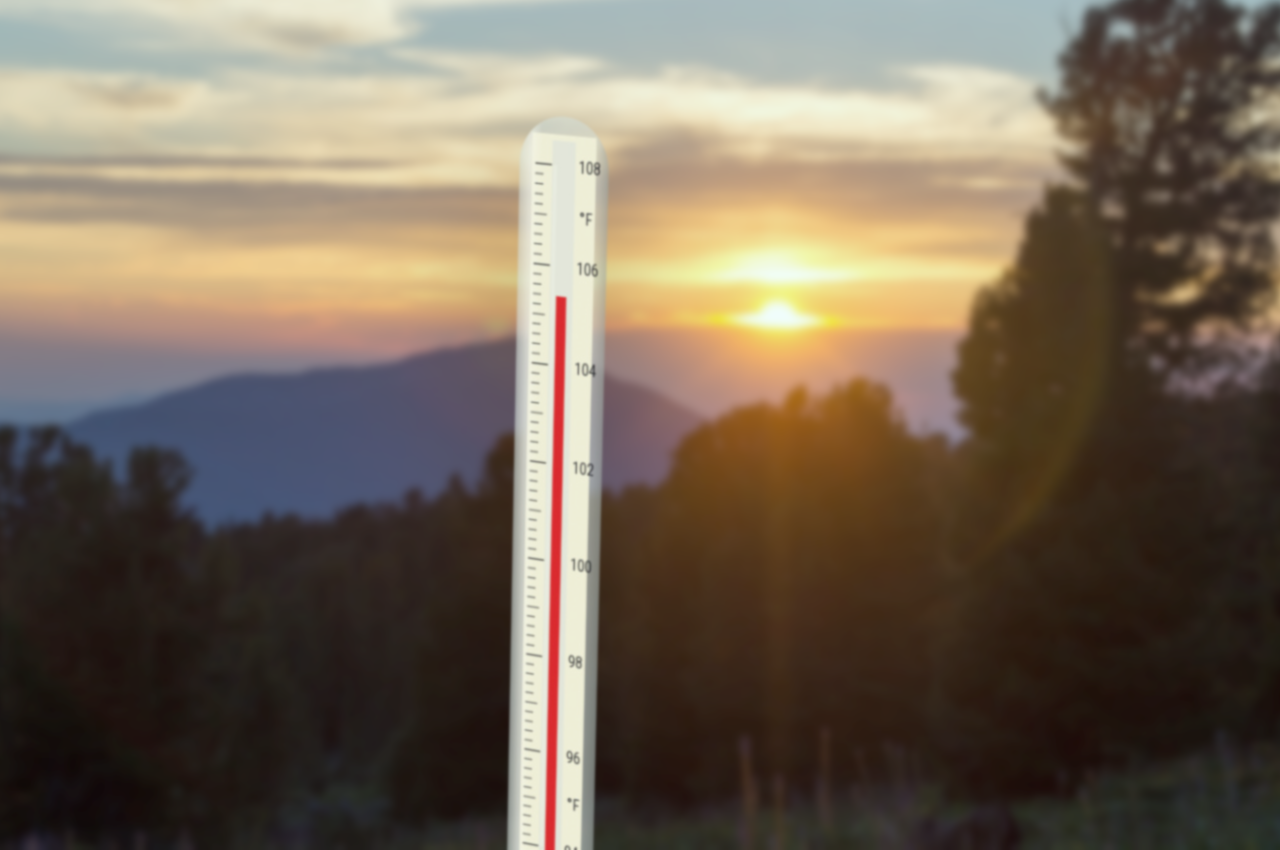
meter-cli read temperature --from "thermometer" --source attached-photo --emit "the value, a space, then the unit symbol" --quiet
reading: 105.4 °F
